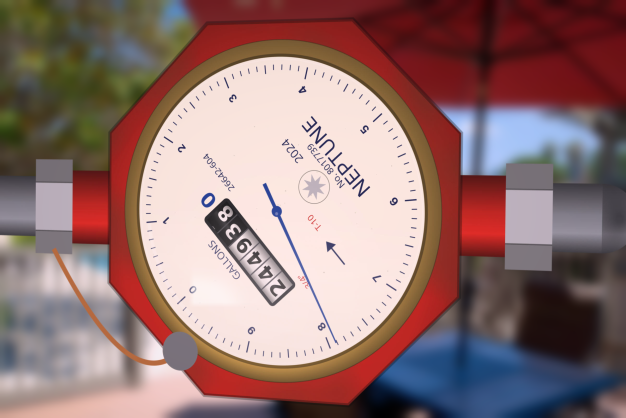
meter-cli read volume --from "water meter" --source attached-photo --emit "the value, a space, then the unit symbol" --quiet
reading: 2449377.9 gal
